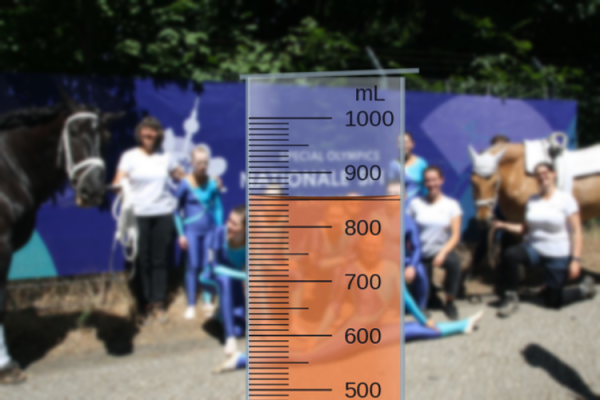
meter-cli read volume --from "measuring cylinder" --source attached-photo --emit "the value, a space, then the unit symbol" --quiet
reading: 850 mL
